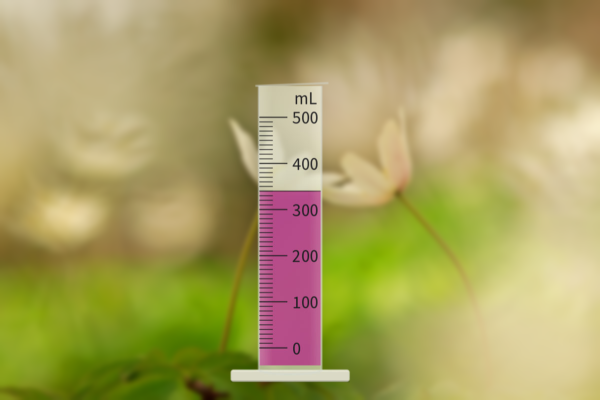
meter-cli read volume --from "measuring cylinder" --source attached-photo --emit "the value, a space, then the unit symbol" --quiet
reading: 340 mL
